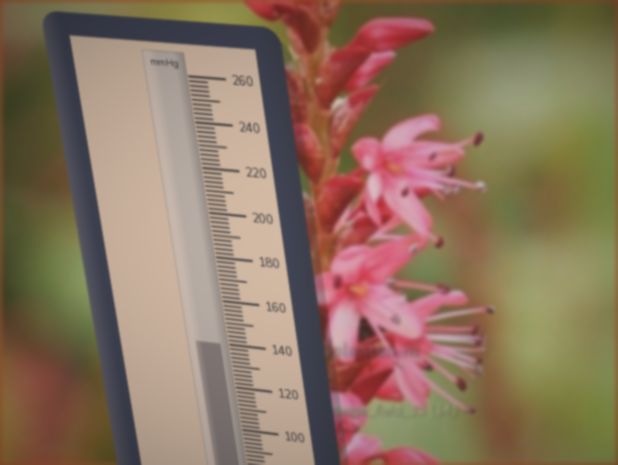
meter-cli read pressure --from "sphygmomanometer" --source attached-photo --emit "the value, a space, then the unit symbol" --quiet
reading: 140 mmHg
